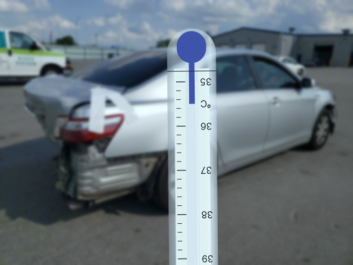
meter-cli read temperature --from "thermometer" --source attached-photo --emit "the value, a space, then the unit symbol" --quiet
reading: 35.5 °C
